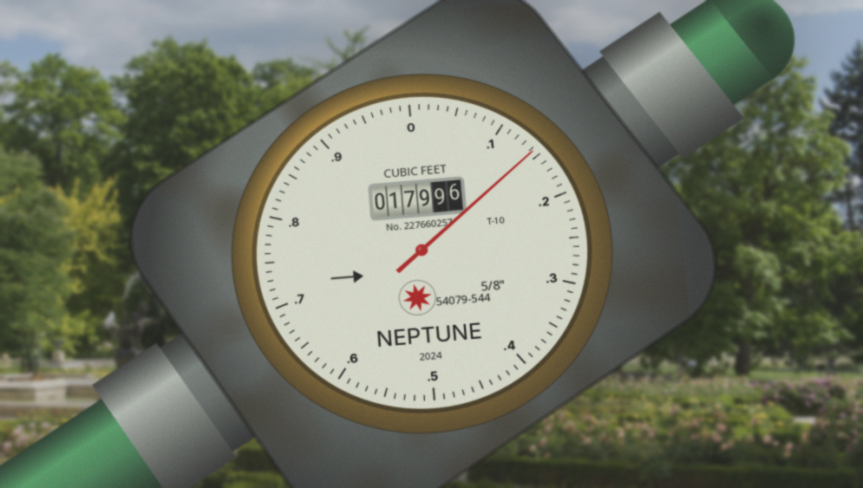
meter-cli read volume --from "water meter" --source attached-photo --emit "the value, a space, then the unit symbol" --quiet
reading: 17996.14 ft³
